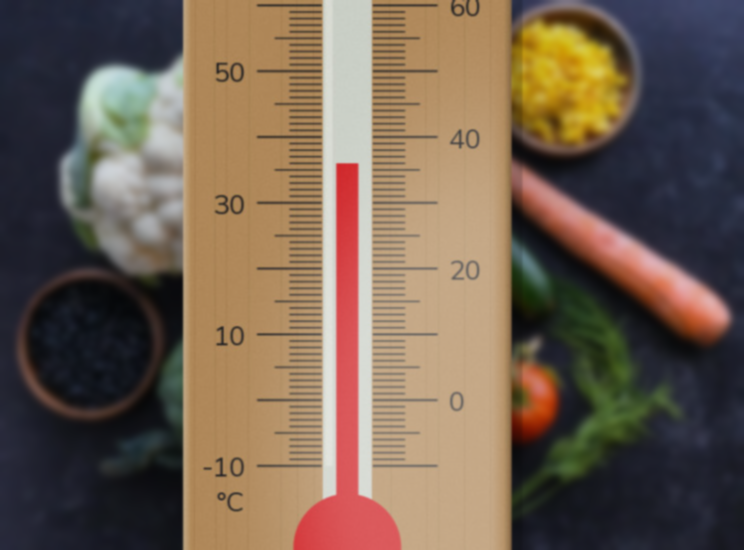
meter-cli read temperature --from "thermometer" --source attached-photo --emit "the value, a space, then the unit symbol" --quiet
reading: 36 °C
